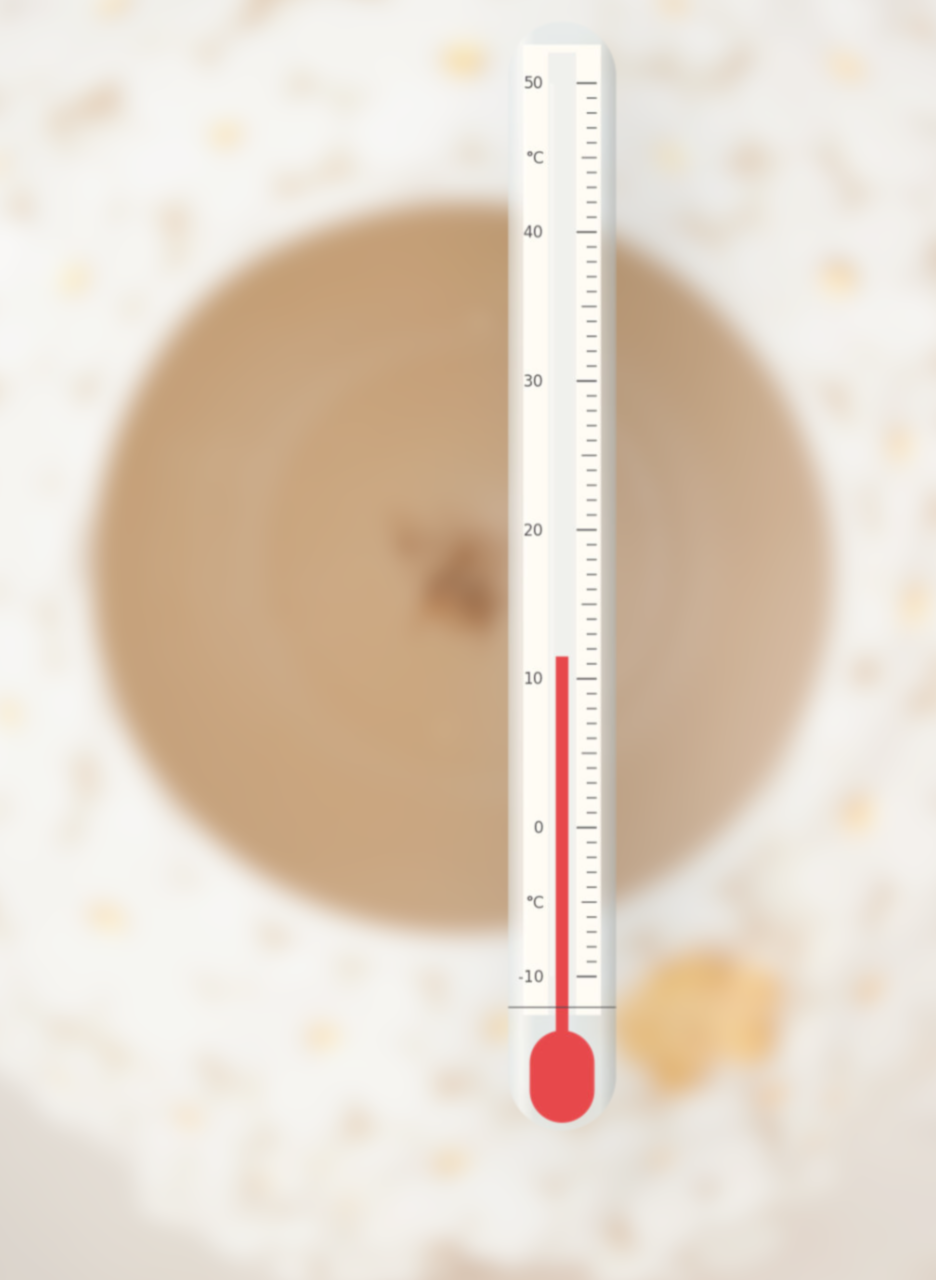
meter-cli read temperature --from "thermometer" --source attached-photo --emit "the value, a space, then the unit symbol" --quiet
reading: 11.5 °C
